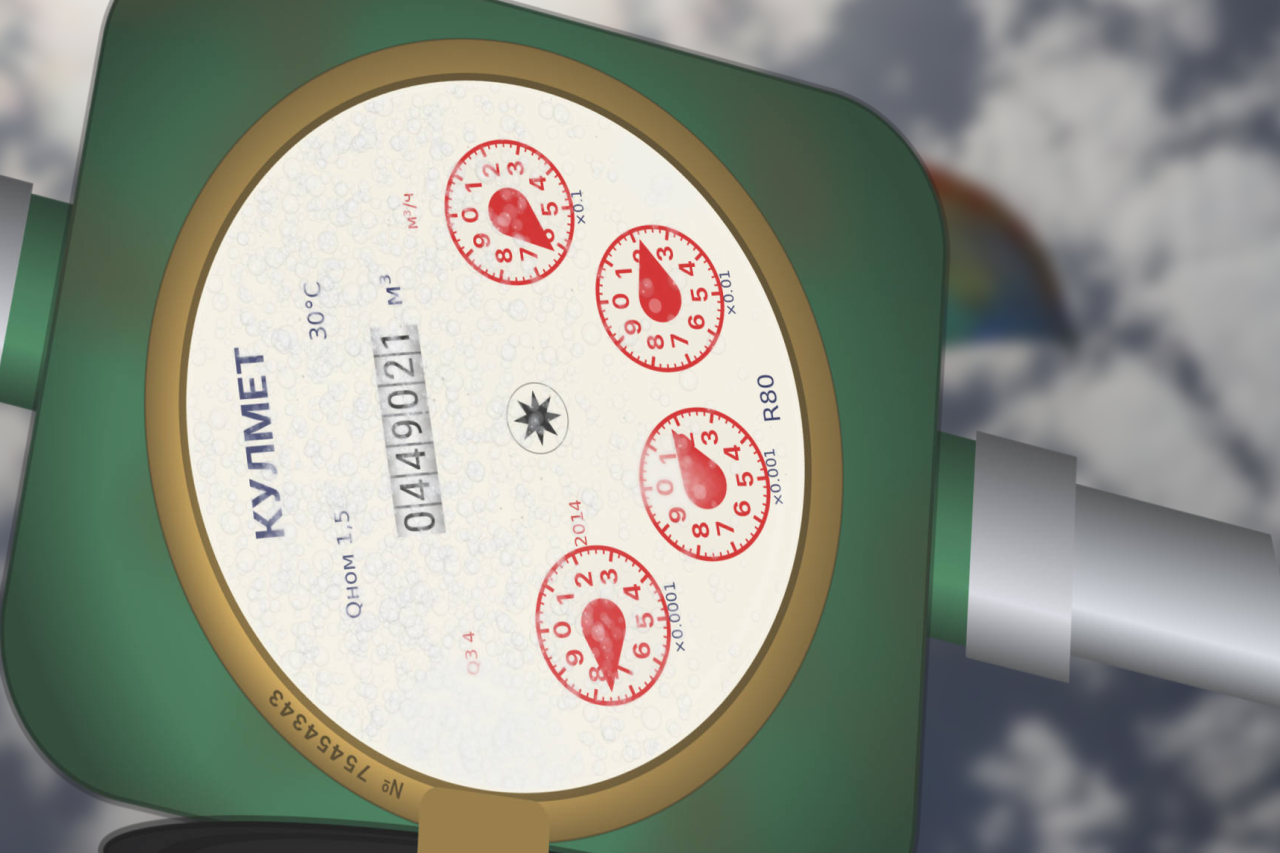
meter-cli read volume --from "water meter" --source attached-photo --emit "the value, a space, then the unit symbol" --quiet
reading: 449021.6217 m³
